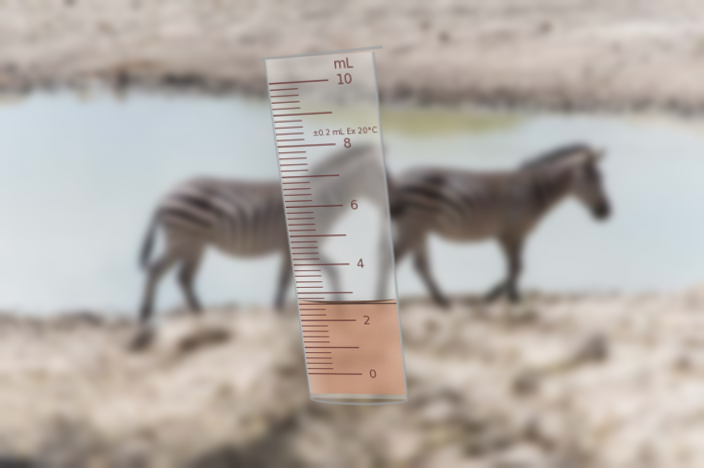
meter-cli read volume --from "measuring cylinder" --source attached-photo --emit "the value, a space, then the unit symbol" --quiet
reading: 2.6 mL
